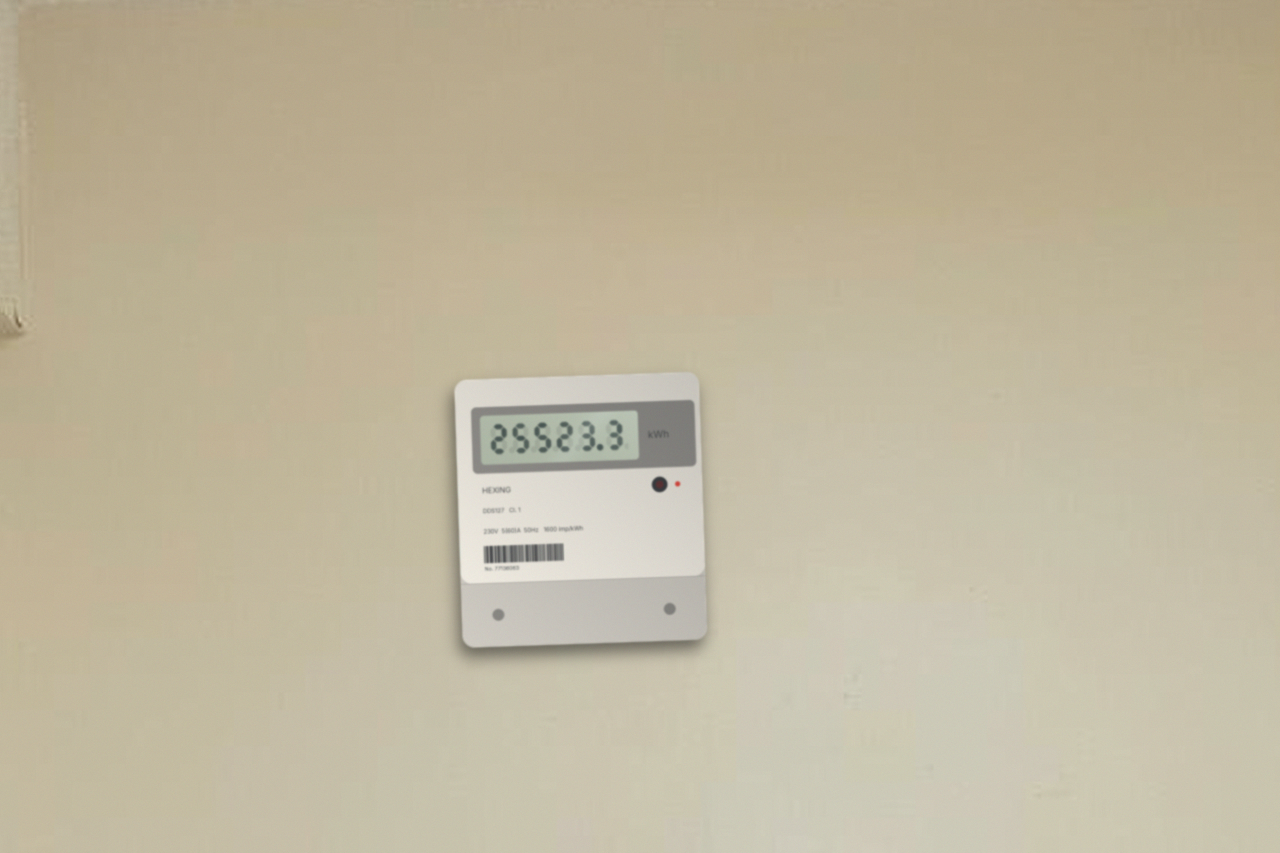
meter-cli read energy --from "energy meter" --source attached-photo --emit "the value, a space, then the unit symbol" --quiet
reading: 25523.3 kWh
